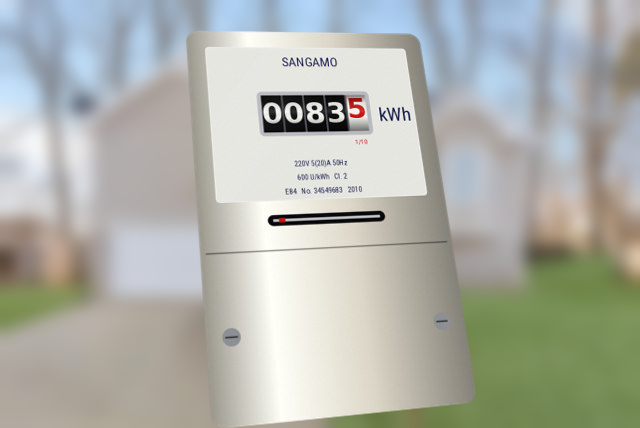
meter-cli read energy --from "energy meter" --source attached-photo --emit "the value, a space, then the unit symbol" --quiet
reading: 83.5 kWh
